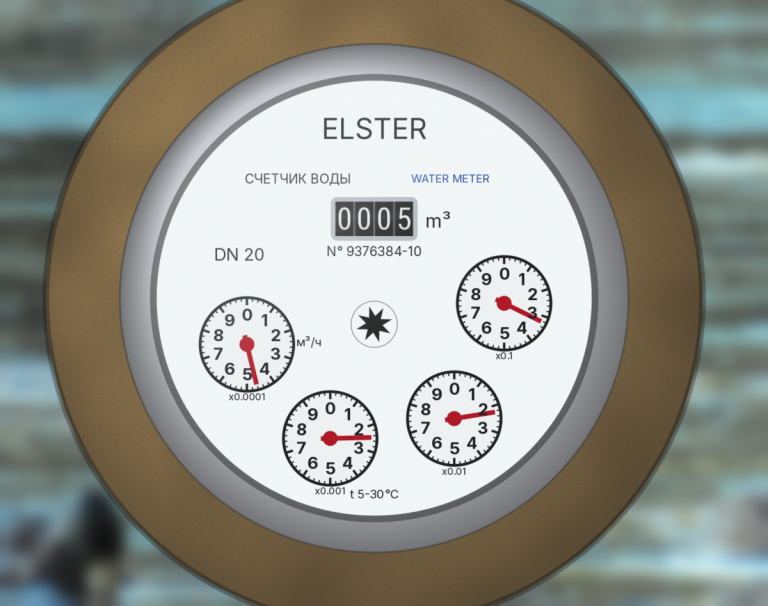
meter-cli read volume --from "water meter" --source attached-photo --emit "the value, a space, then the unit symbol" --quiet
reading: 5.3224 m³
